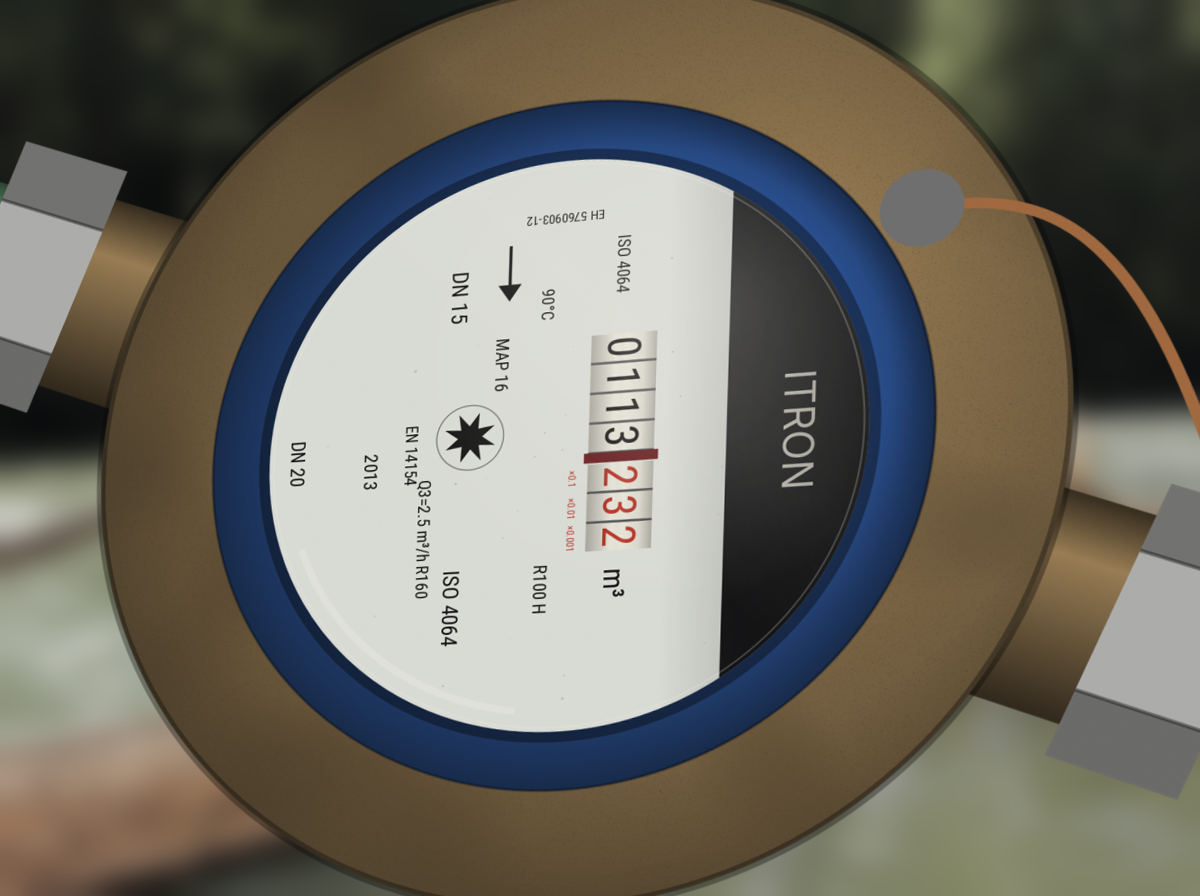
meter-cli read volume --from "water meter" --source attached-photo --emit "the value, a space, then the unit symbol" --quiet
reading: 113.232 m³
